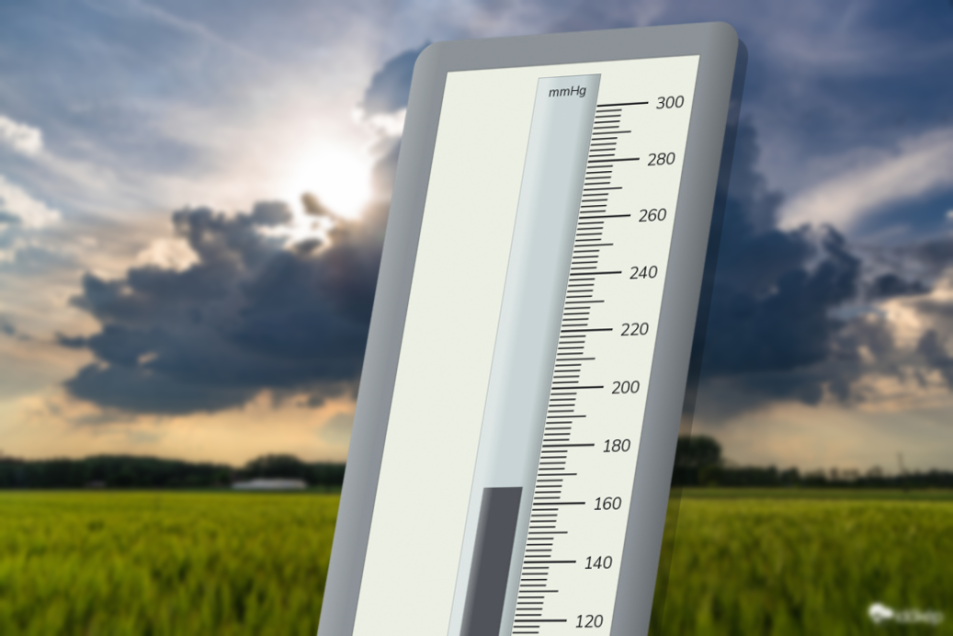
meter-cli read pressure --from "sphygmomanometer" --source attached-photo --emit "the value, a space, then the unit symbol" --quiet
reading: 166 mmHg
